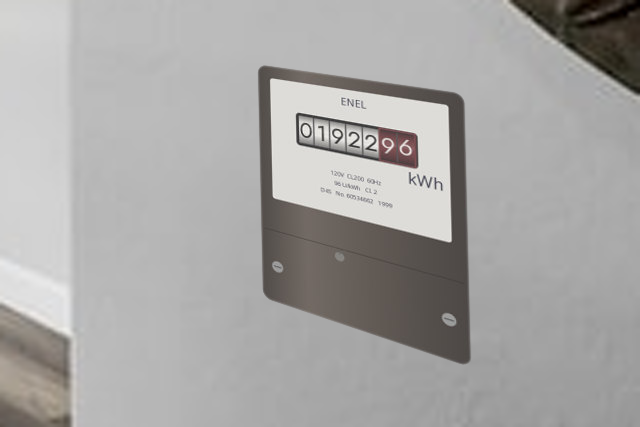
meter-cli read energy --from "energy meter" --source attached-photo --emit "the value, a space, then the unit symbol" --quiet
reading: 1922.96 kWh
